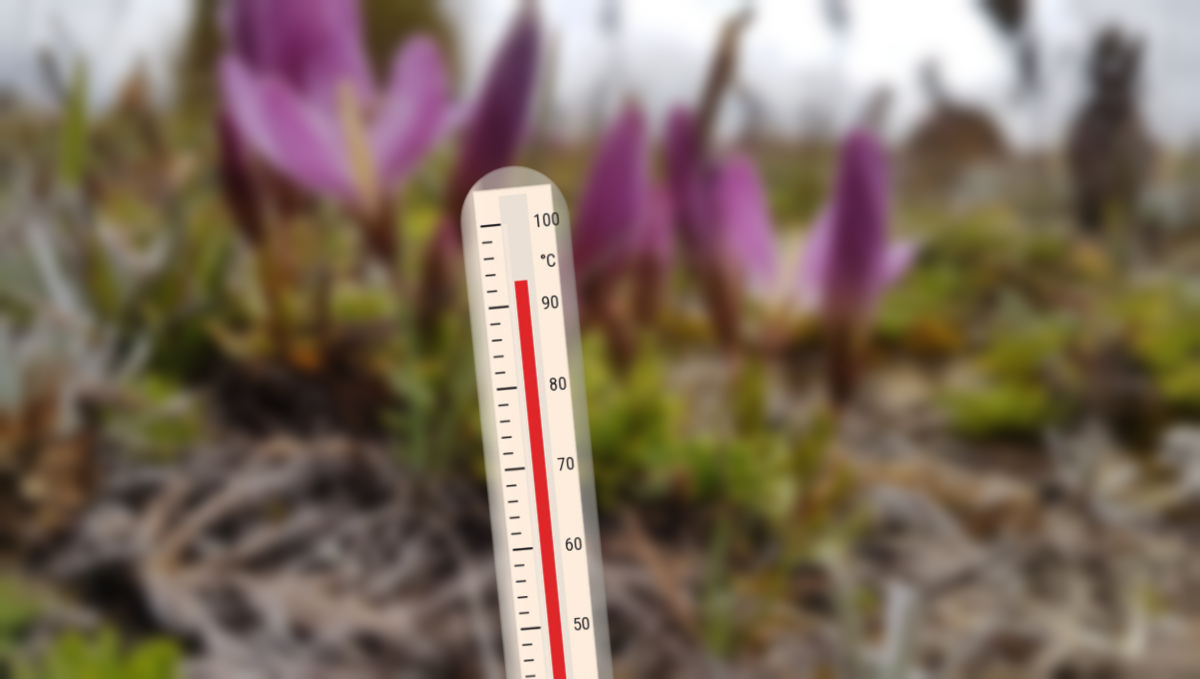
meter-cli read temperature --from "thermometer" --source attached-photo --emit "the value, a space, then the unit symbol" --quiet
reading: 93 °C
